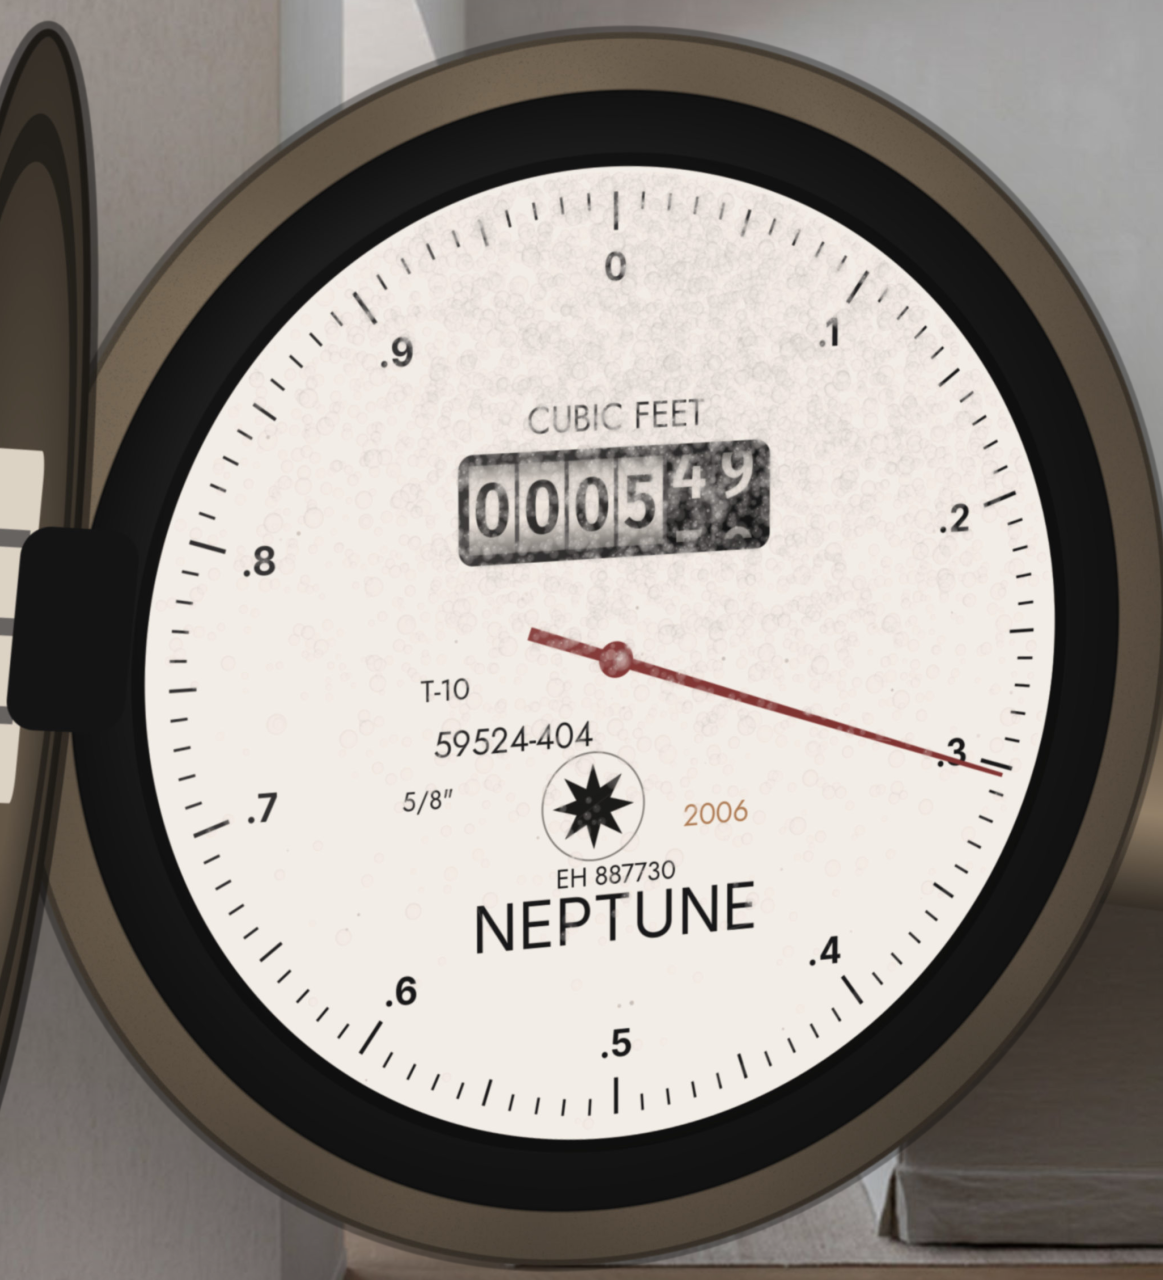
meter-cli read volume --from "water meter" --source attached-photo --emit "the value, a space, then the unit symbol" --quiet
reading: 549.30 ft³
